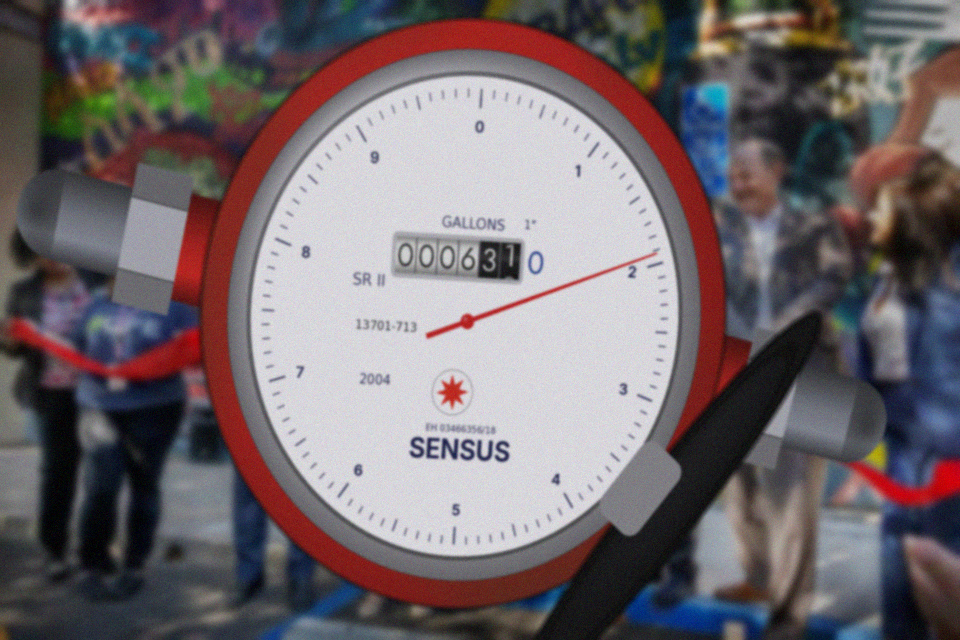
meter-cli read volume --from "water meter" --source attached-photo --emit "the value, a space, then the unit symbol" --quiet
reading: 6311.9 gal
